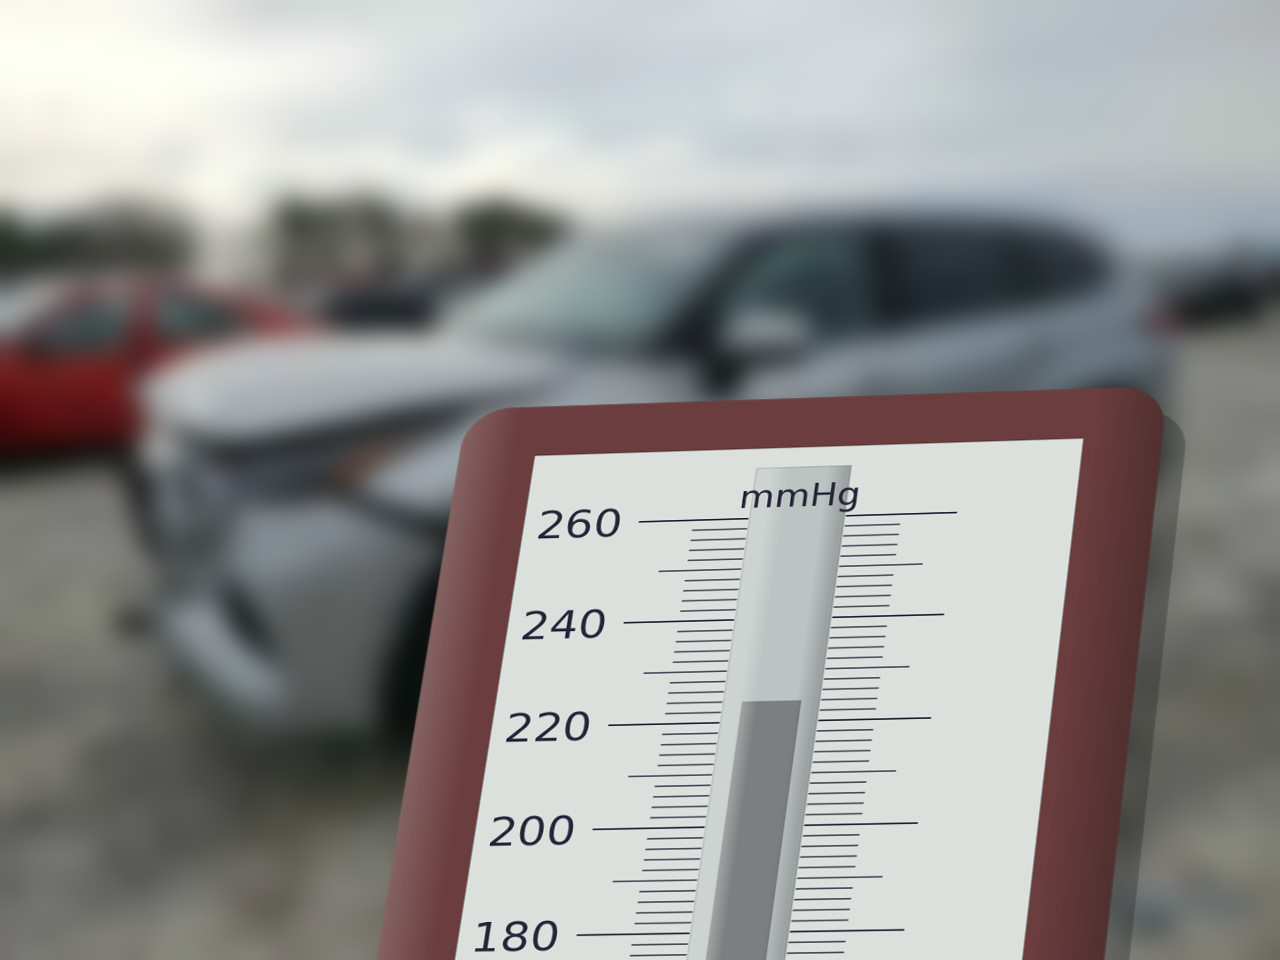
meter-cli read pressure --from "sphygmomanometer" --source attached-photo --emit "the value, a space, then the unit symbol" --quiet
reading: 224 mmHg
